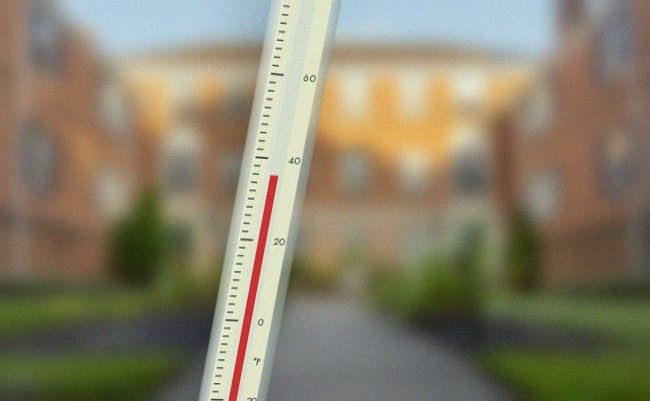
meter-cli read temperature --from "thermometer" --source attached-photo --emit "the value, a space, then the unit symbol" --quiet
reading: 36 °F
